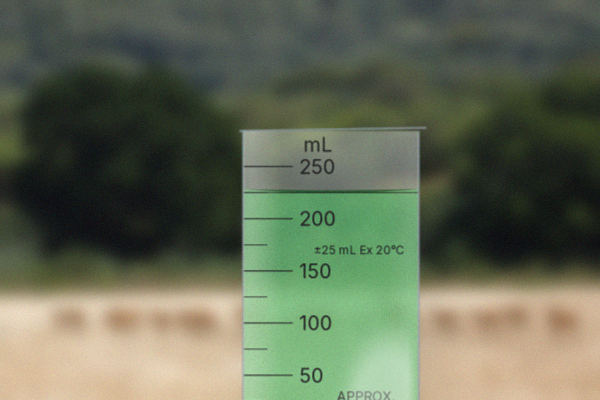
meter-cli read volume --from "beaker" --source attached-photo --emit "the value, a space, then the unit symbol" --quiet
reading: 225 mL
